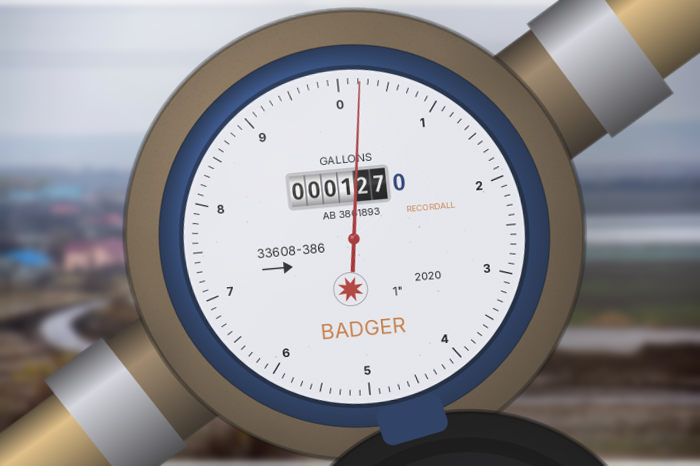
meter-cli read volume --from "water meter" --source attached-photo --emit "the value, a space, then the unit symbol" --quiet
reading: 1270.2 gal
